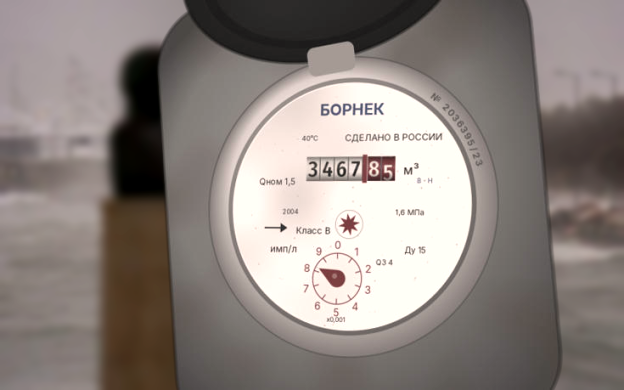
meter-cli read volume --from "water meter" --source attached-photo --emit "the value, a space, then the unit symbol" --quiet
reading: 3467.848 m³
